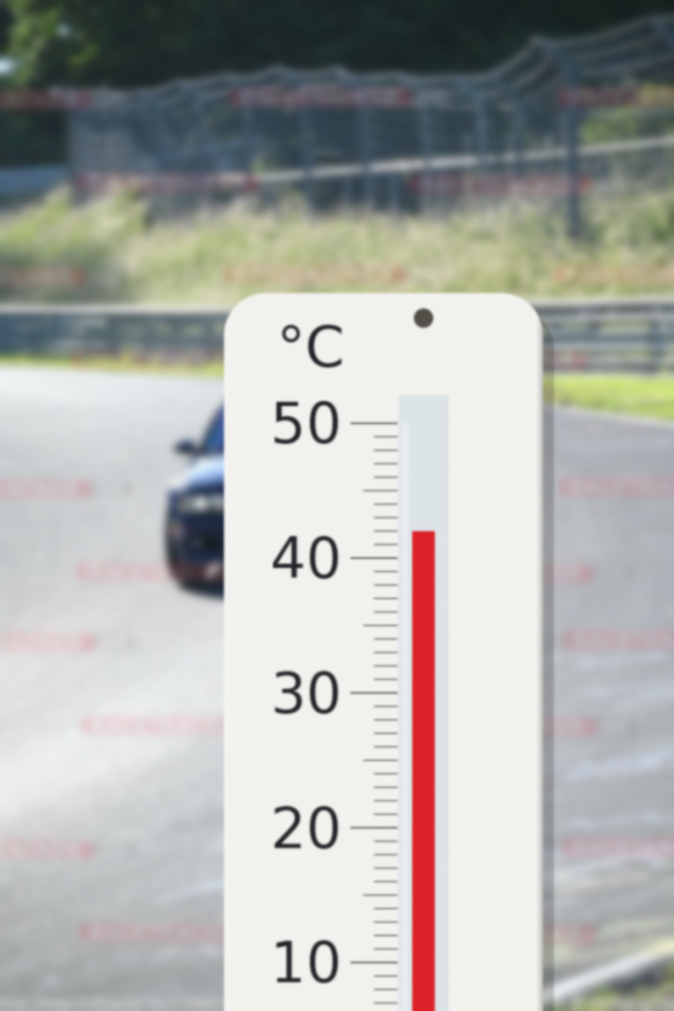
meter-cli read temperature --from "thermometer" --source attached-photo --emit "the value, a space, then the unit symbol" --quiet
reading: 42 °C
